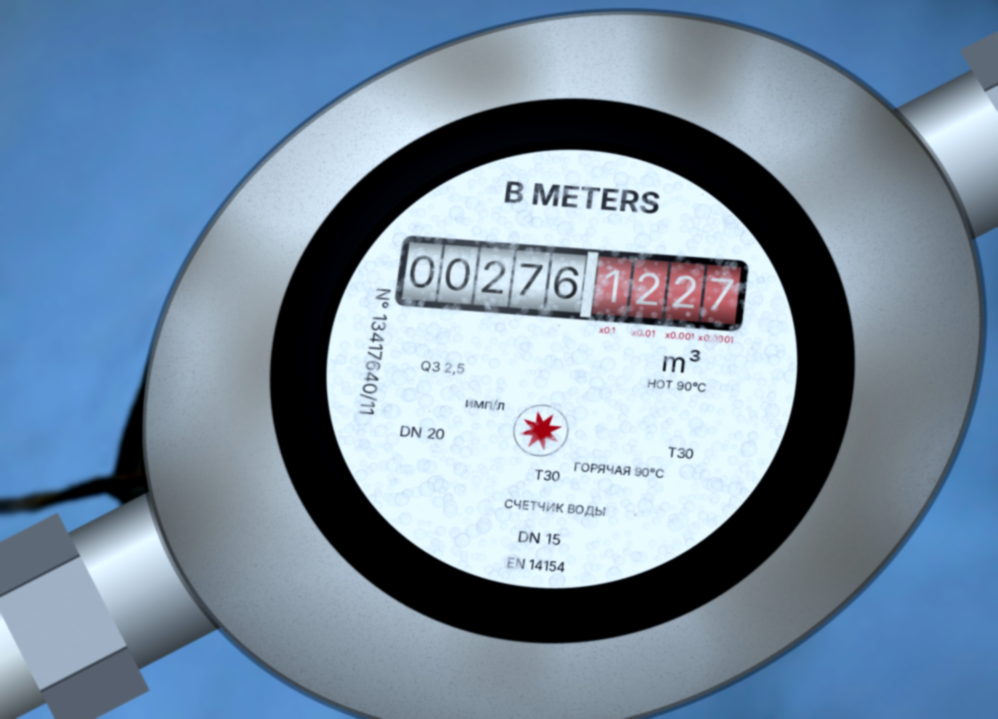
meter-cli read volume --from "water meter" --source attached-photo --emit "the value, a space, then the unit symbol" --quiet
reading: 276.1227 m³
